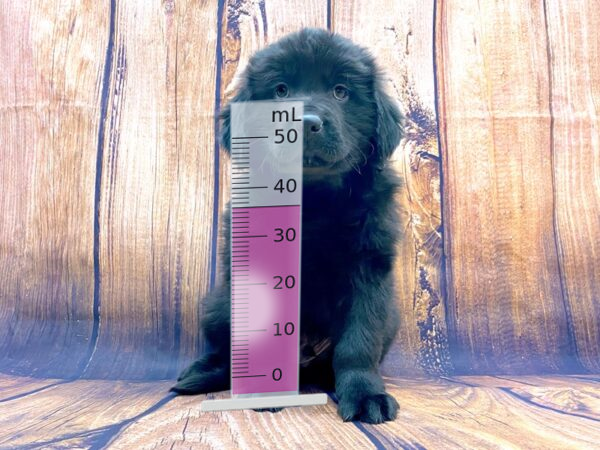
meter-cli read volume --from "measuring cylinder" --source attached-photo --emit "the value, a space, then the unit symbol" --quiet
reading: 36 mL
